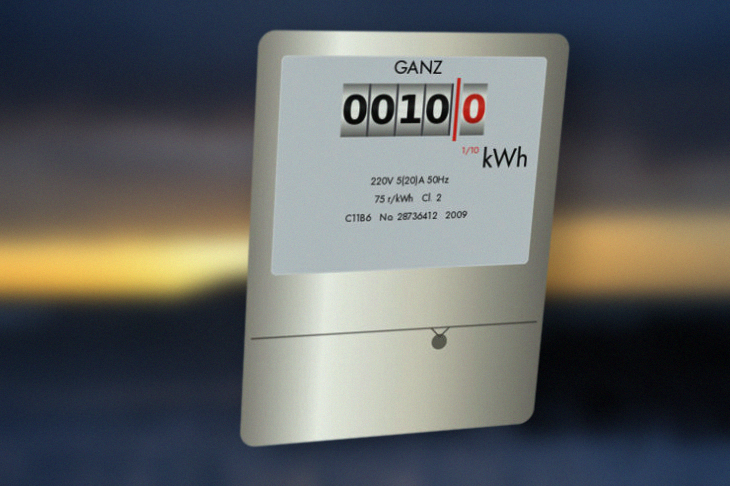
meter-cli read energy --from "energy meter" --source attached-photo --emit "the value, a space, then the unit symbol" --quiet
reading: 10.0 kWh
